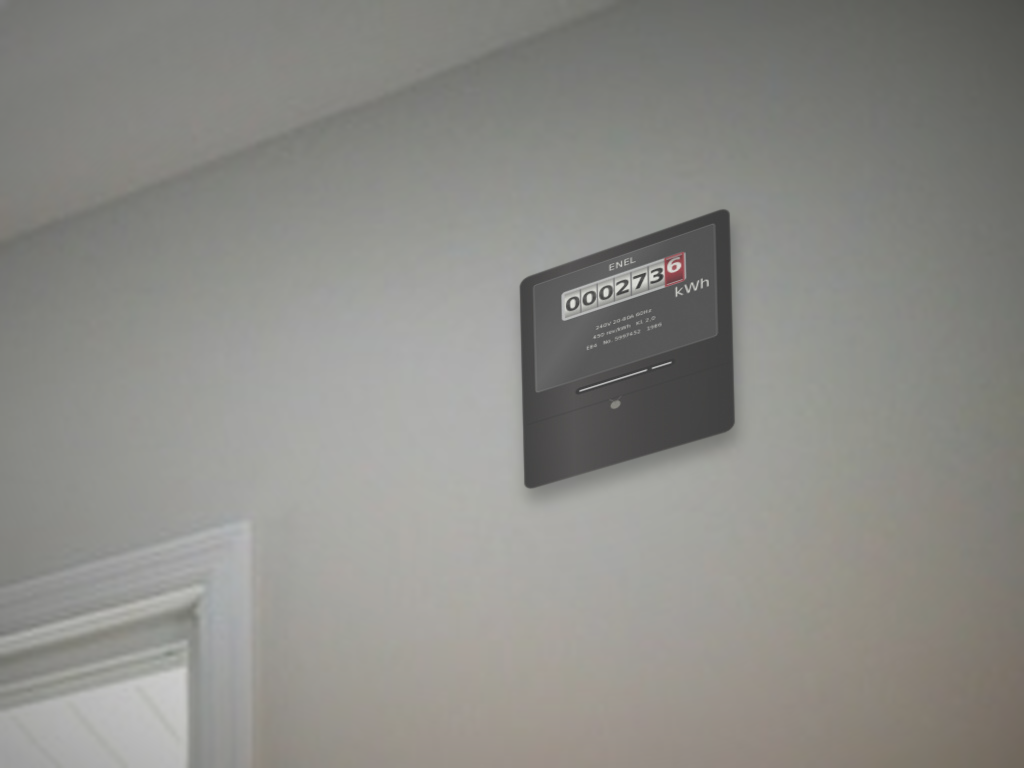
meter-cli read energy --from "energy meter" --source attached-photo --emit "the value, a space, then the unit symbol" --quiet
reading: 273.6 kWh
